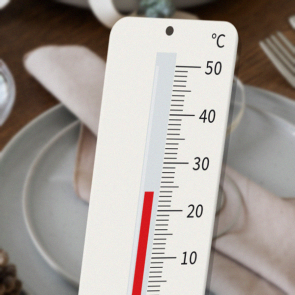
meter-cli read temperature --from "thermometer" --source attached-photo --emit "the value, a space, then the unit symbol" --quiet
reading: 24 °C
